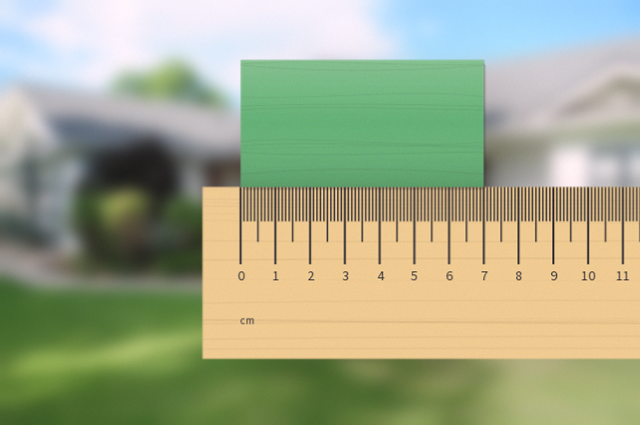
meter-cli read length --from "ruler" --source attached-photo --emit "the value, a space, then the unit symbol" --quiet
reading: 7 cm
